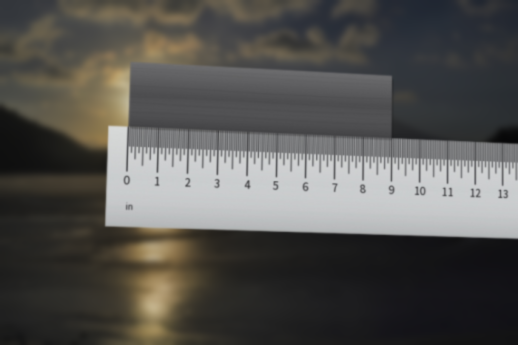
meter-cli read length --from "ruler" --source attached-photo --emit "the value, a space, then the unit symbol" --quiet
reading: 9 in
